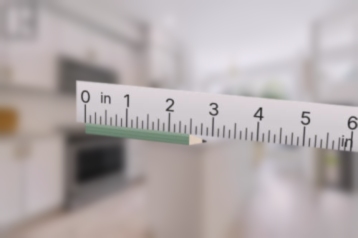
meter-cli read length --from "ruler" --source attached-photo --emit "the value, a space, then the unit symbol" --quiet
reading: 2.875 in
